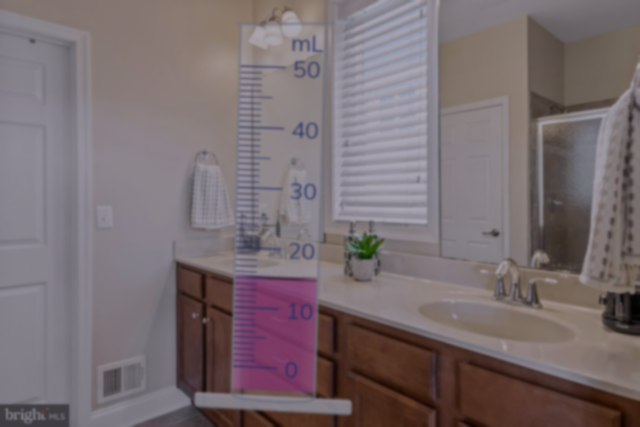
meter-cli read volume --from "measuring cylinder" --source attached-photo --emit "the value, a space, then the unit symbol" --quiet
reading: 15 mL
